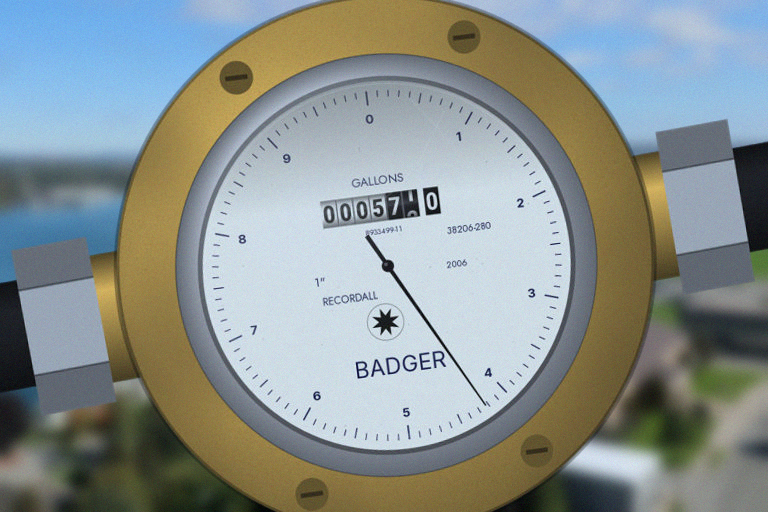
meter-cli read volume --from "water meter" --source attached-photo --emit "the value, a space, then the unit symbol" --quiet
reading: 5714.2 gal
